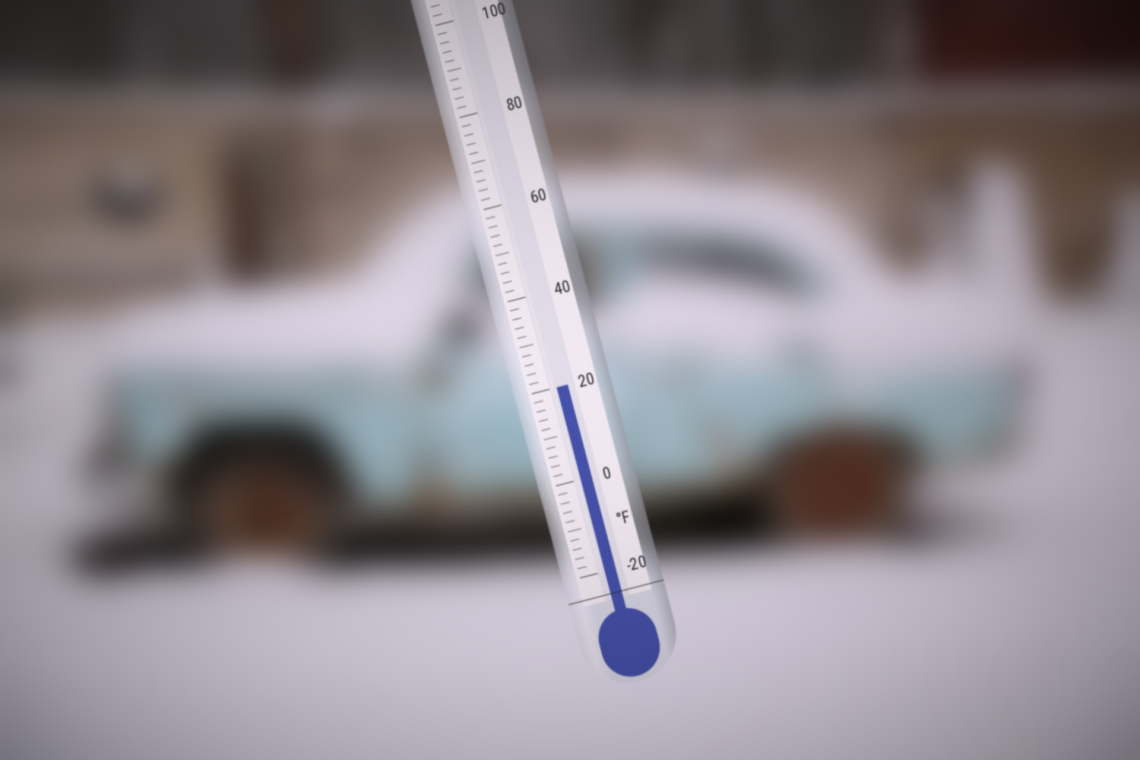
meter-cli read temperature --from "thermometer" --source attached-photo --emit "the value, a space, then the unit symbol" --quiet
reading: 20 °F
